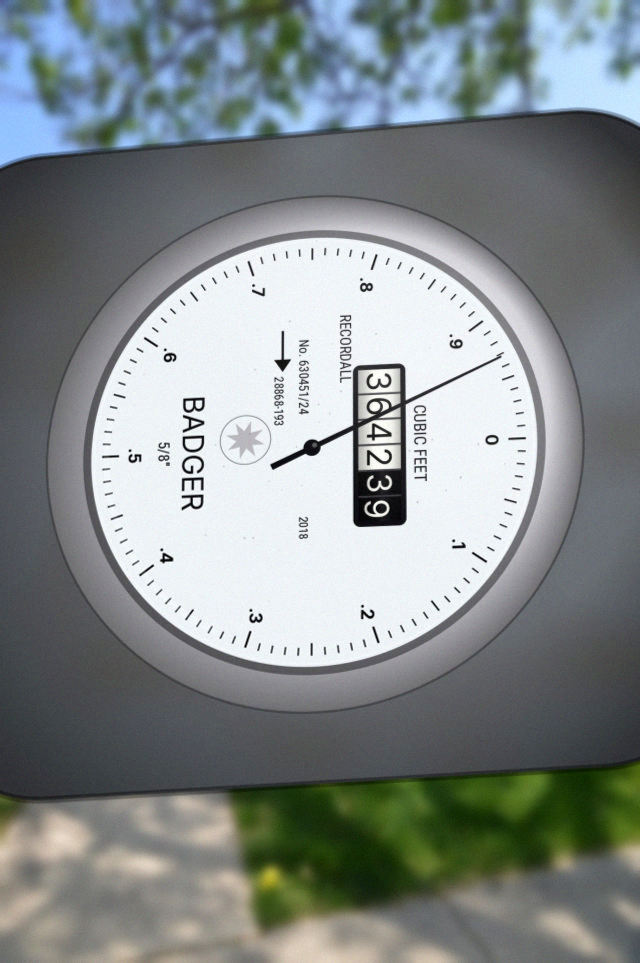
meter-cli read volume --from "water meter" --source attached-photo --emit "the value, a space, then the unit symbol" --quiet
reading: 364238.93 ft³
